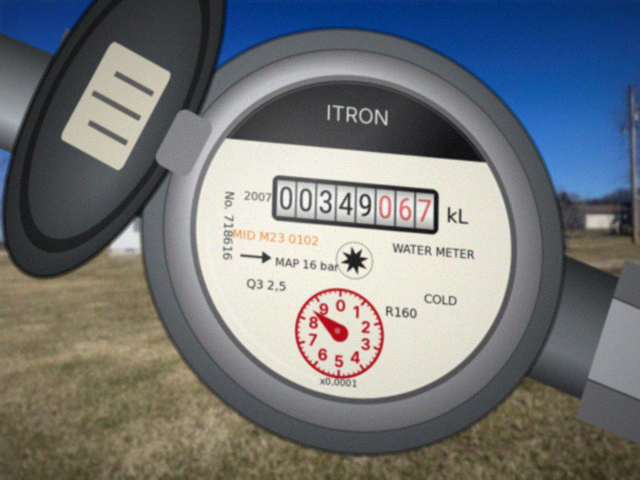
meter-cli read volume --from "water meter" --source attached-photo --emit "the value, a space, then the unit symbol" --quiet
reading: 349.0678 kL
